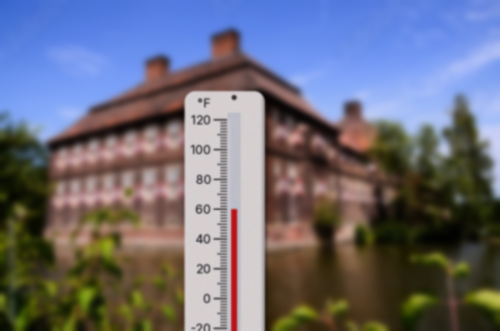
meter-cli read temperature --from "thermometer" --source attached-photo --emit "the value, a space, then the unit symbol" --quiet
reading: 60 °F
